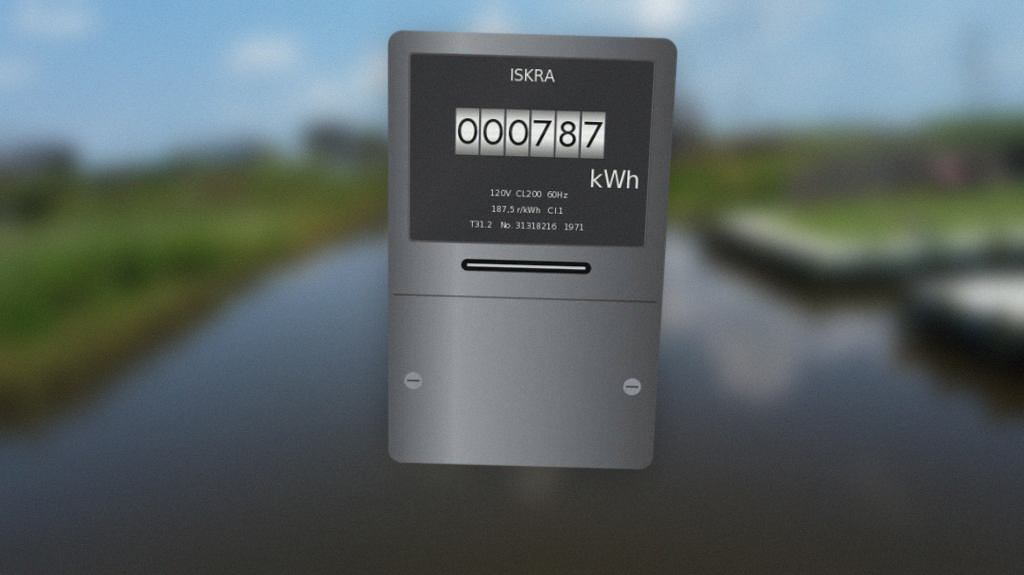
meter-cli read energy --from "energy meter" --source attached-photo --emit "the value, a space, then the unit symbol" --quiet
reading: 787 kWh
